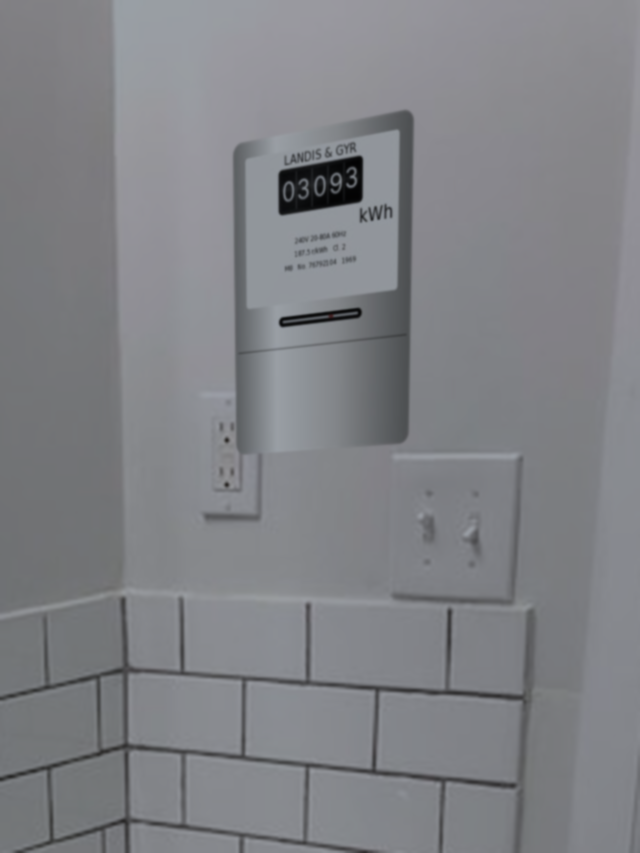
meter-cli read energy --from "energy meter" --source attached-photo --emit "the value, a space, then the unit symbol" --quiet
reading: 3093 kWh
